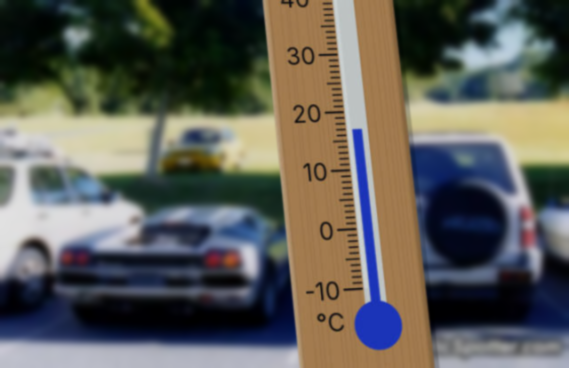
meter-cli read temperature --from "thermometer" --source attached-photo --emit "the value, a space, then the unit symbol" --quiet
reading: 17 °C
